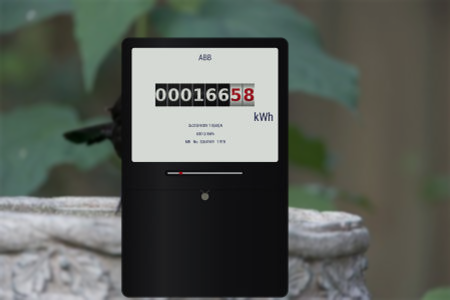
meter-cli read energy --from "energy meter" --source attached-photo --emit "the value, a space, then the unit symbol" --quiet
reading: 166.58 kWh
